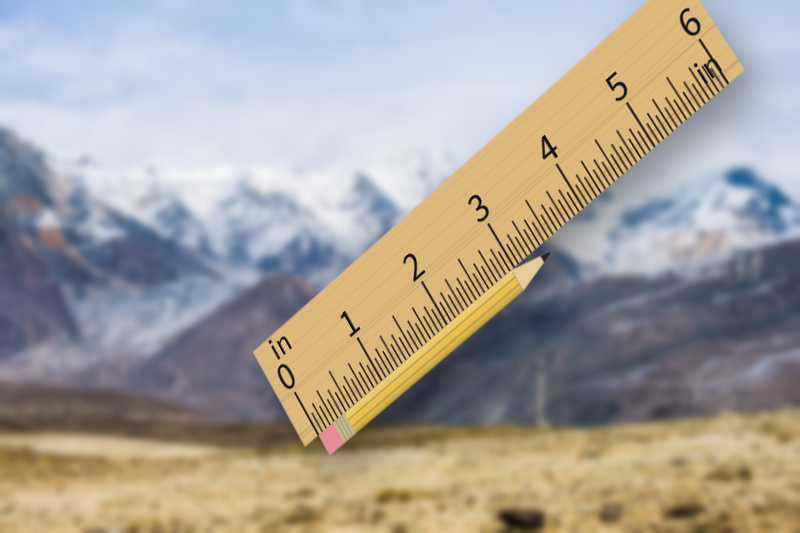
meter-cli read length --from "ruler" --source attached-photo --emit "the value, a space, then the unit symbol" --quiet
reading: 3.4375 in
